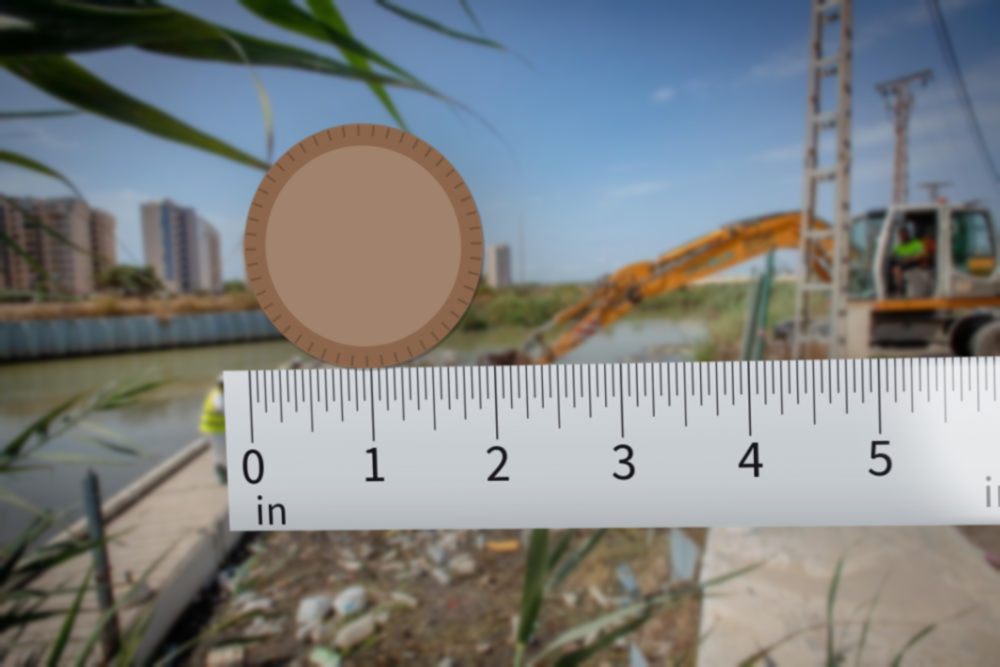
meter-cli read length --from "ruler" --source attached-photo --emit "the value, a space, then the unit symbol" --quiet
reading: 1.9375 in
